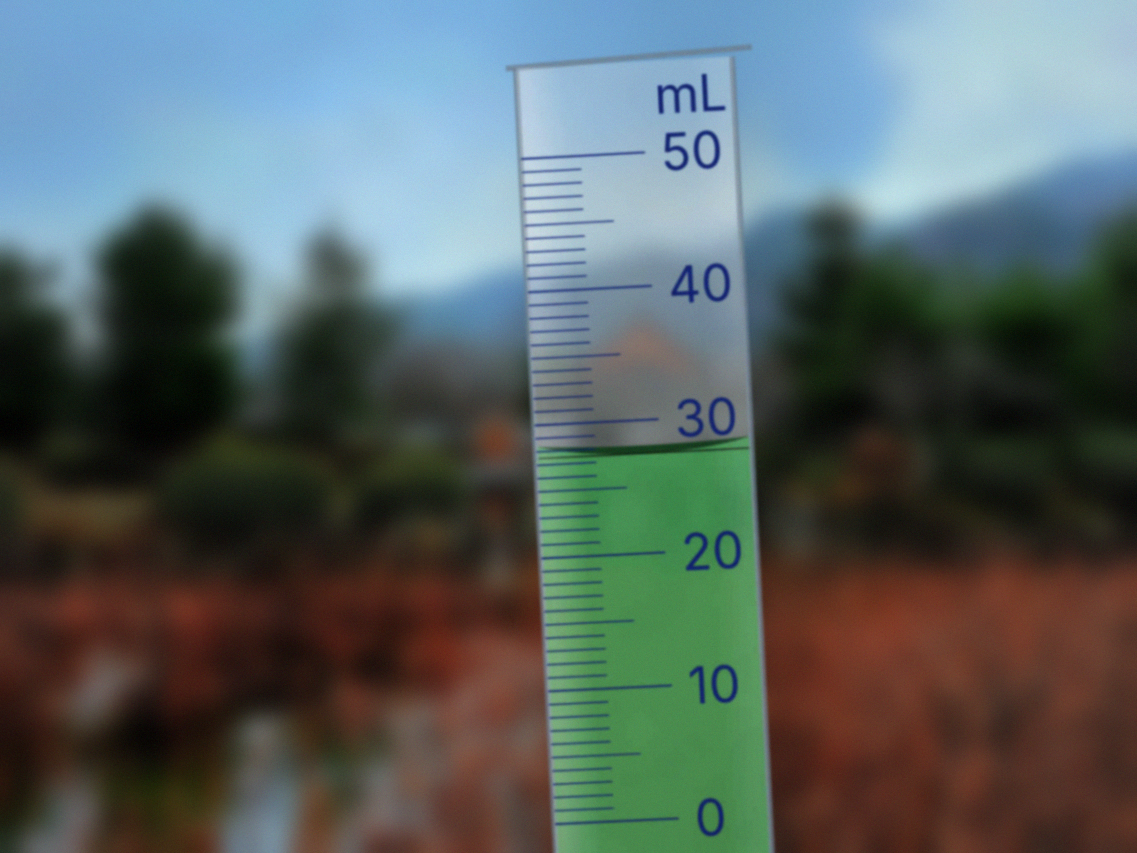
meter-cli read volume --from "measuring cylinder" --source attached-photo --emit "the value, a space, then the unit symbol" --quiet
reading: 27.5 mL
